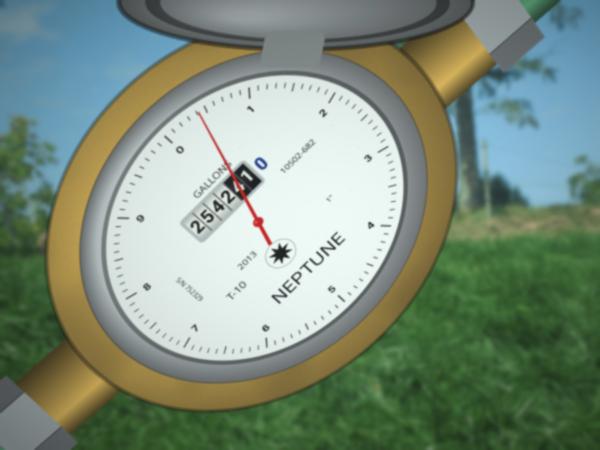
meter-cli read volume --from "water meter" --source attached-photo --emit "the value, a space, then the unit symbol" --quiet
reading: 2542410.4 gal
